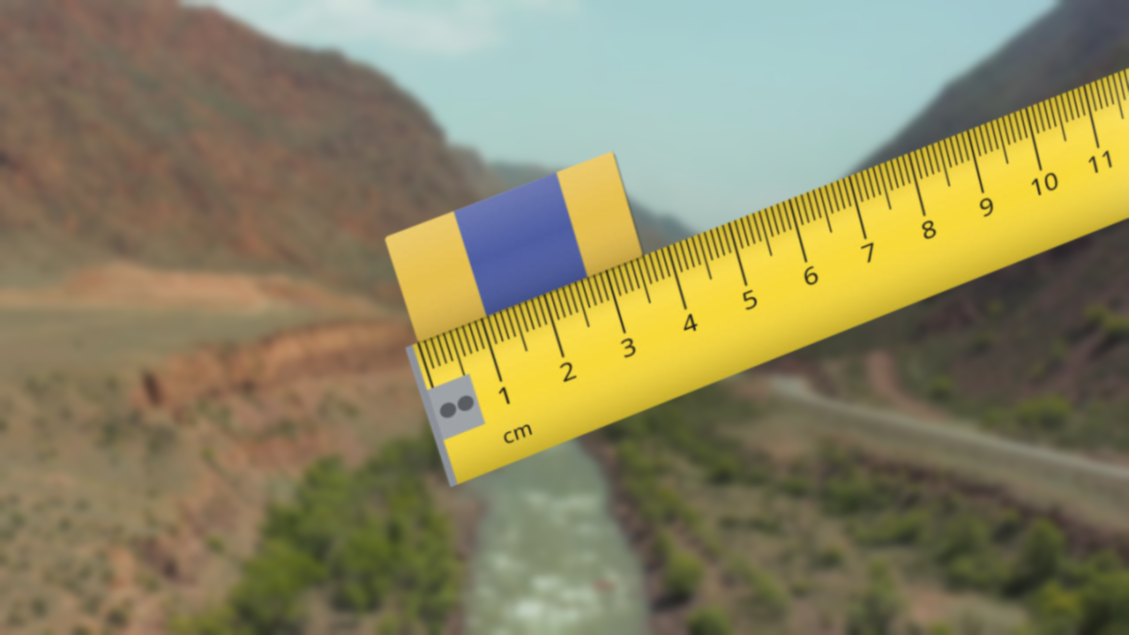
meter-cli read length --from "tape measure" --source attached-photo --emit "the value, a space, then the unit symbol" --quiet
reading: 3.6 cm
